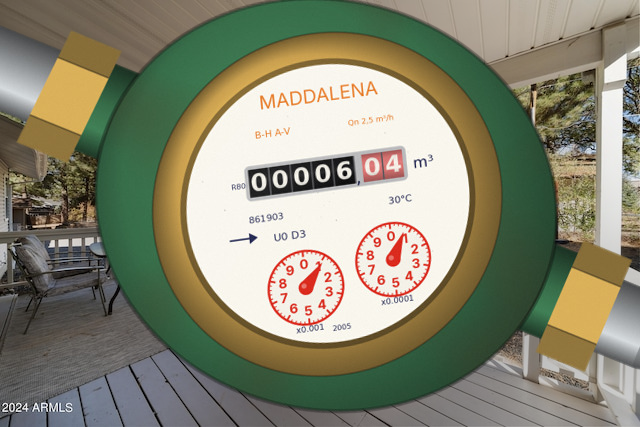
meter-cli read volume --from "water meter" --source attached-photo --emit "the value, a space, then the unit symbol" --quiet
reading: 6.0410 m³
